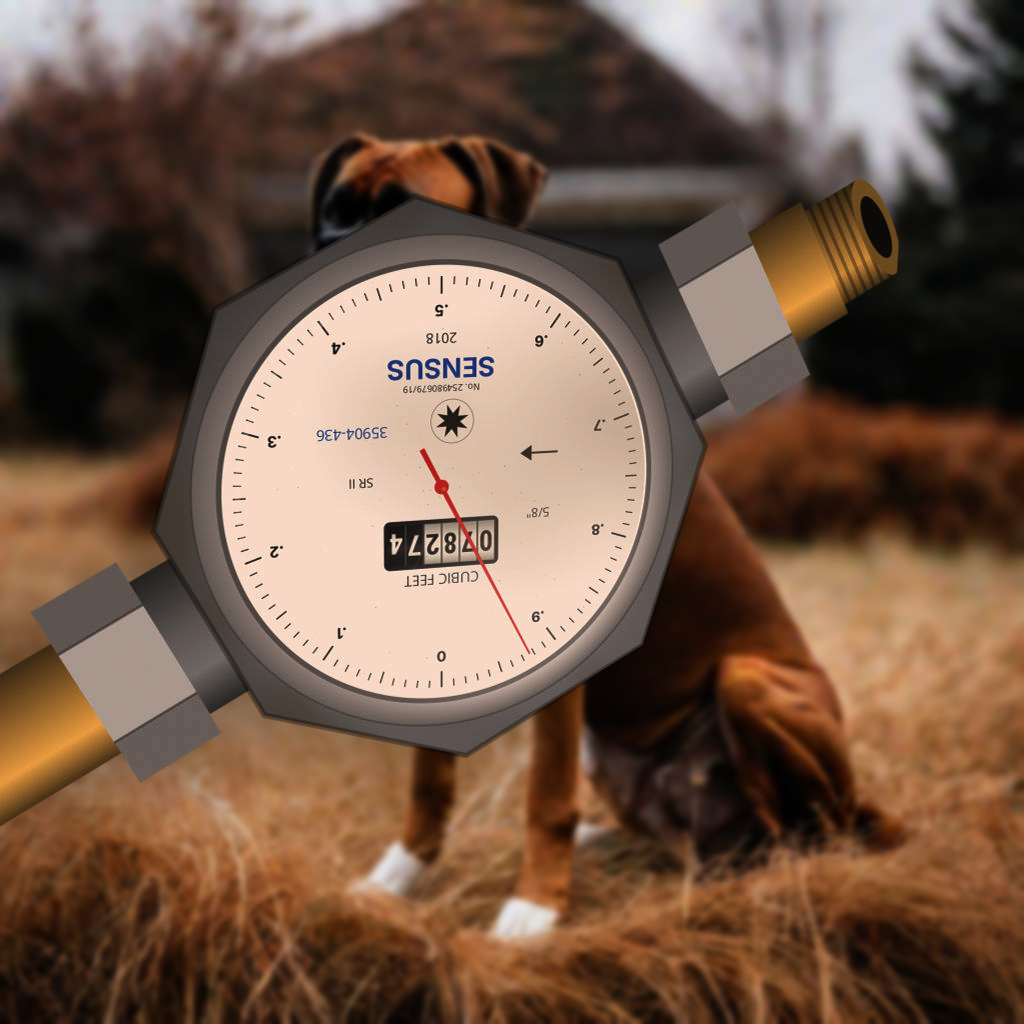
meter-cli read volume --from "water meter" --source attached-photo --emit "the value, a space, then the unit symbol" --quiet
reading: 78273.92 ft³
